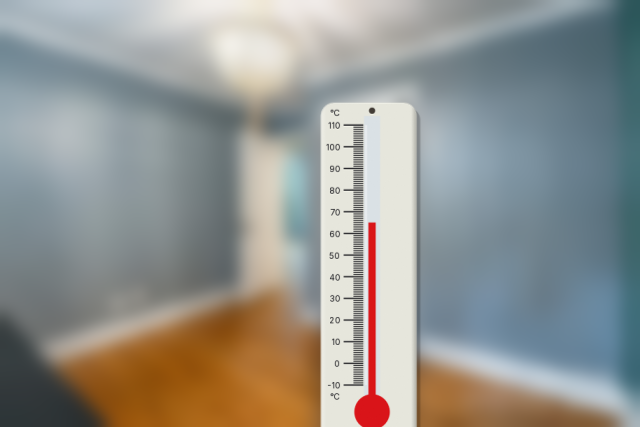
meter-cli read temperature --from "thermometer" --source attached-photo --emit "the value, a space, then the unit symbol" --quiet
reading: 65 °C
